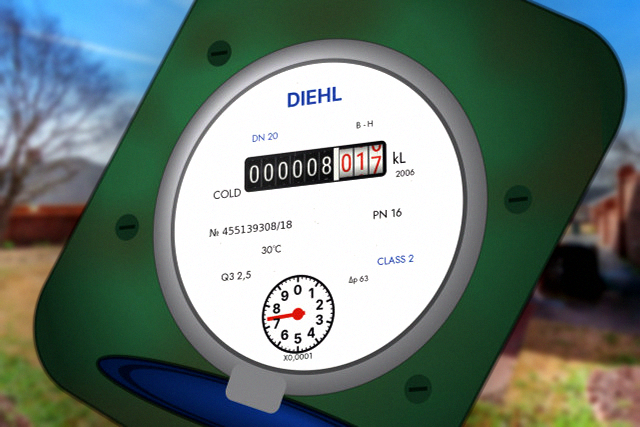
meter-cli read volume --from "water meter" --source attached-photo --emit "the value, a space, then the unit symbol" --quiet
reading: 8.0167 kL
